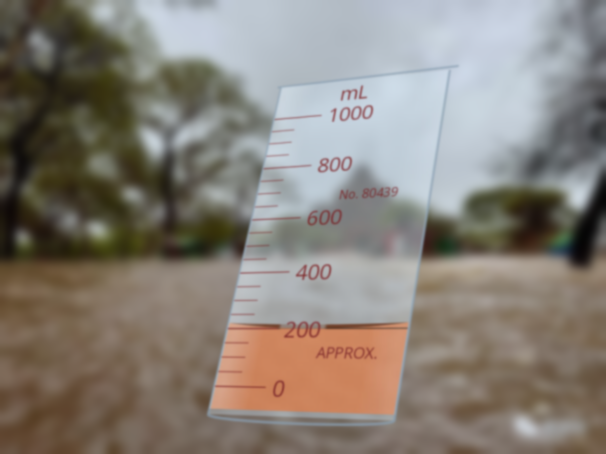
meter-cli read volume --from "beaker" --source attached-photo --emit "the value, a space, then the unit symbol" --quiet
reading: 200 mL
